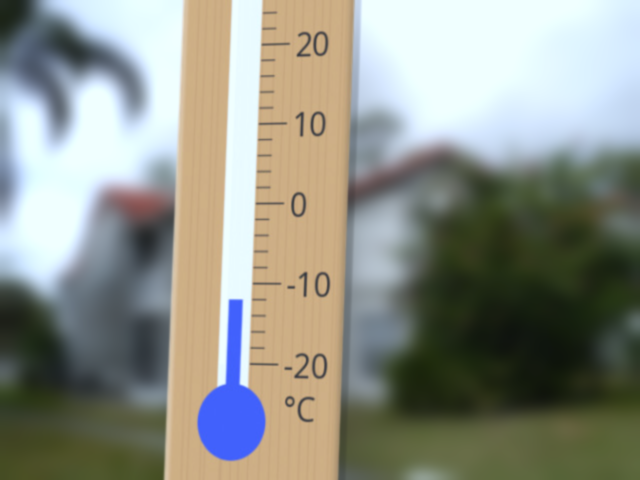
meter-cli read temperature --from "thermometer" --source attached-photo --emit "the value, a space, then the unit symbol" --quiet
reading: -12 °C
